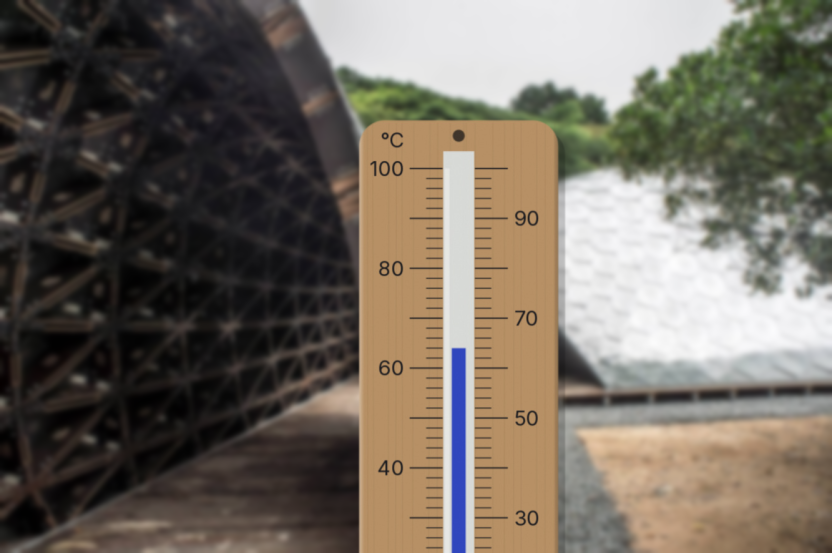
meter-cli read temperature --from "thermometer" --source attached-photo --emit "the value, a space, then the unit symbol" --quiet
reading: 64 °C
